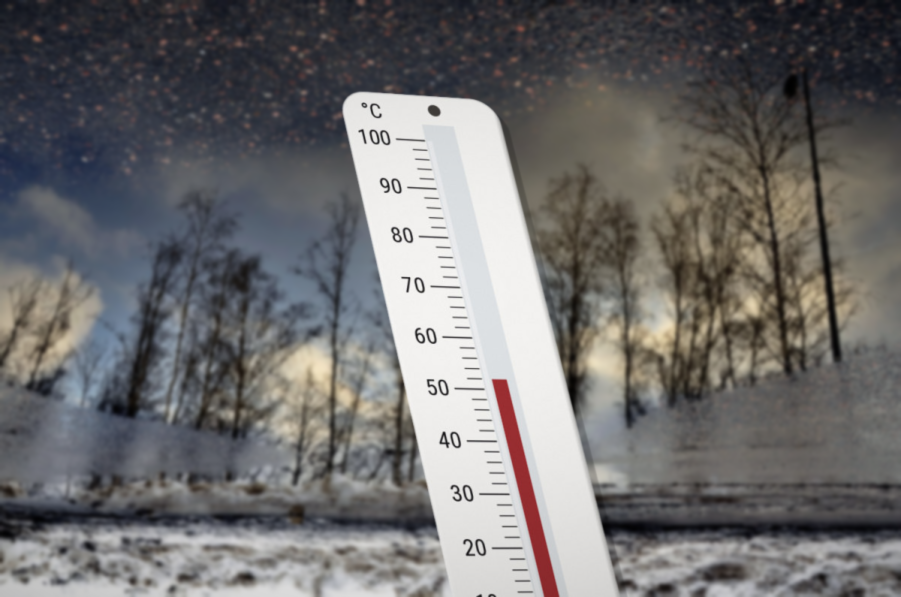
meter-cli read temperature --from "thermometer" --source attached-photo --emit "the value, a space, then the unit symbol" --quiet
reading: 52 °C
